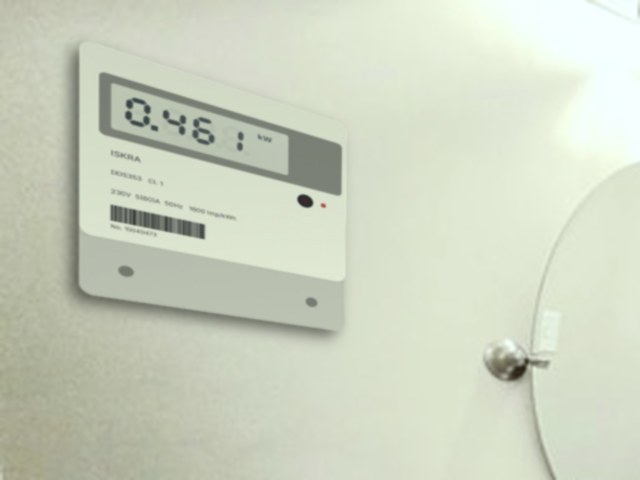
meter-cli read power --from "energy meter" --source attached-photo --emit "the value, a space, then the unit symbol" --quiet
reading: 0.461 kW
